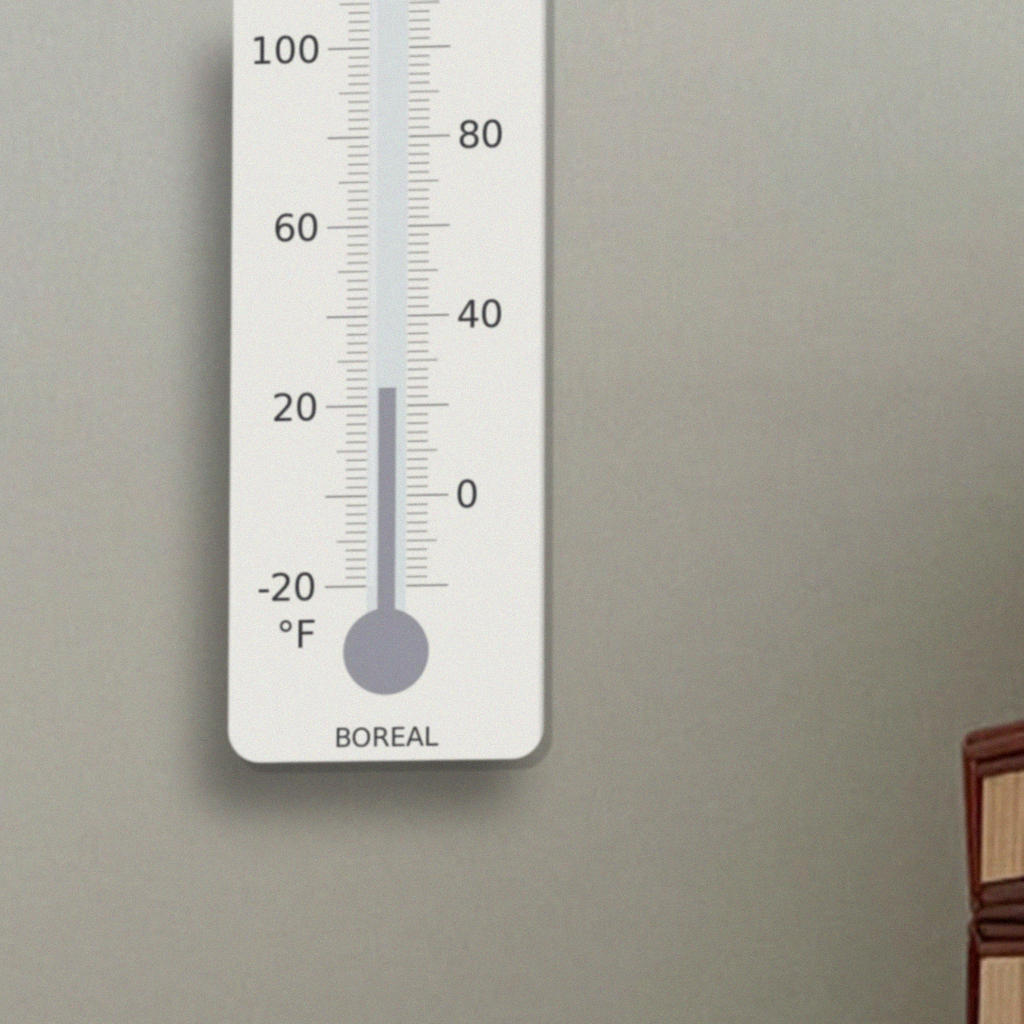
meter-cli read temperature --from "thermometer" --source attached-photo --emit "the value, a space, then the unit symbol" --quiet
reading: 24 °F
